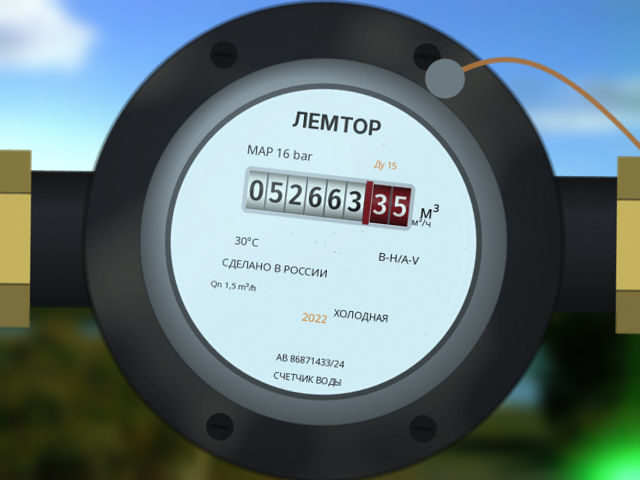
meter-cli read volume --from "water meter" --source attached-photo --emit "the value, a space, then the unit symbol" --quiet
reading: 52663.35 m³
